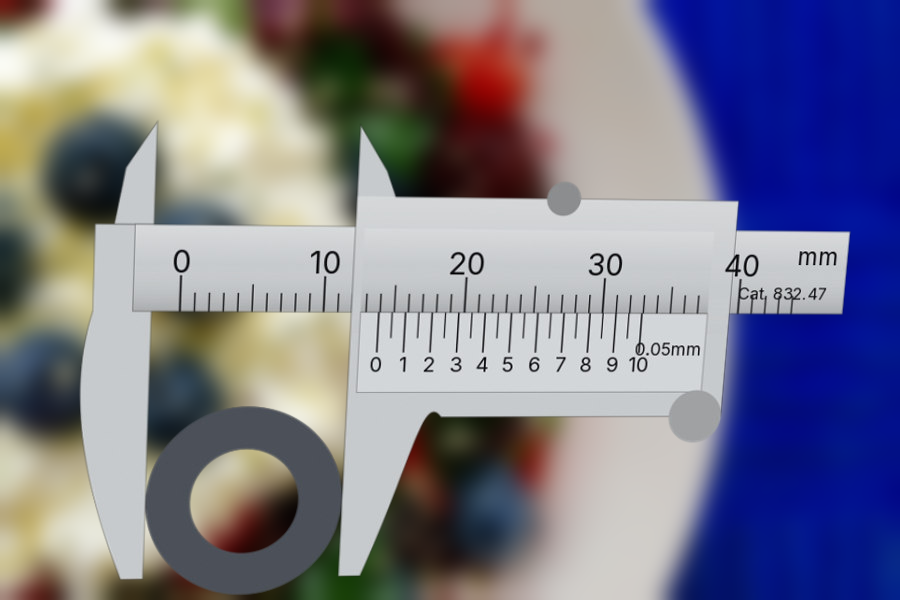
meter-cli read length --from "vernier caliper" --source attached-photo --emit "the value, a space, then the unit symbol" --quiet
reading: 13.9 mm
